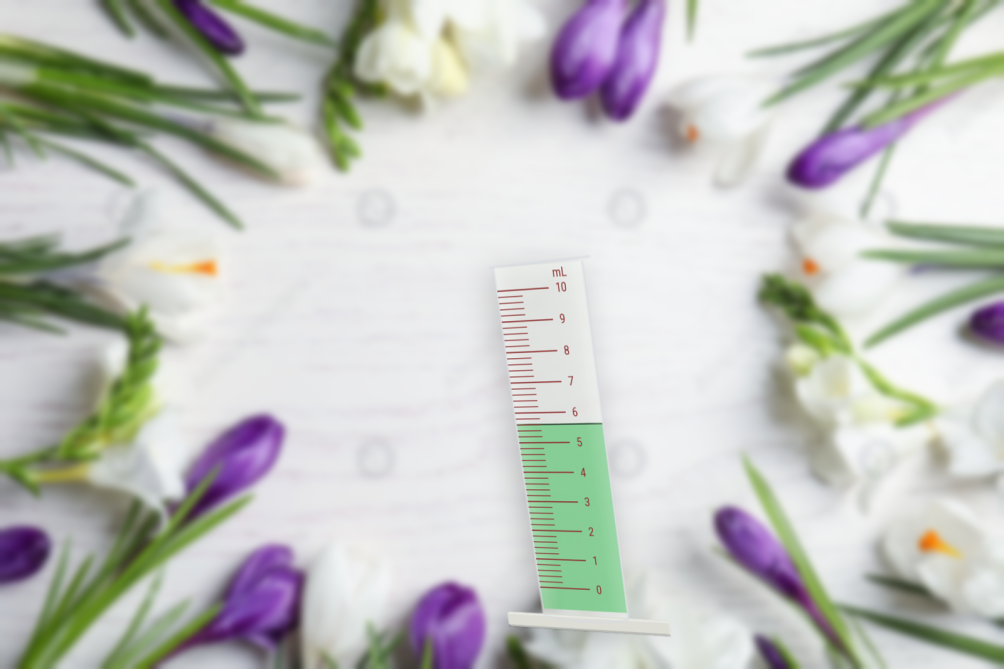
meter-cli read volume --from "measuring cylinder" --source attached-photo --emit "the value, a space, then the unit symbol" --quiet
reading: 5.6 mL
